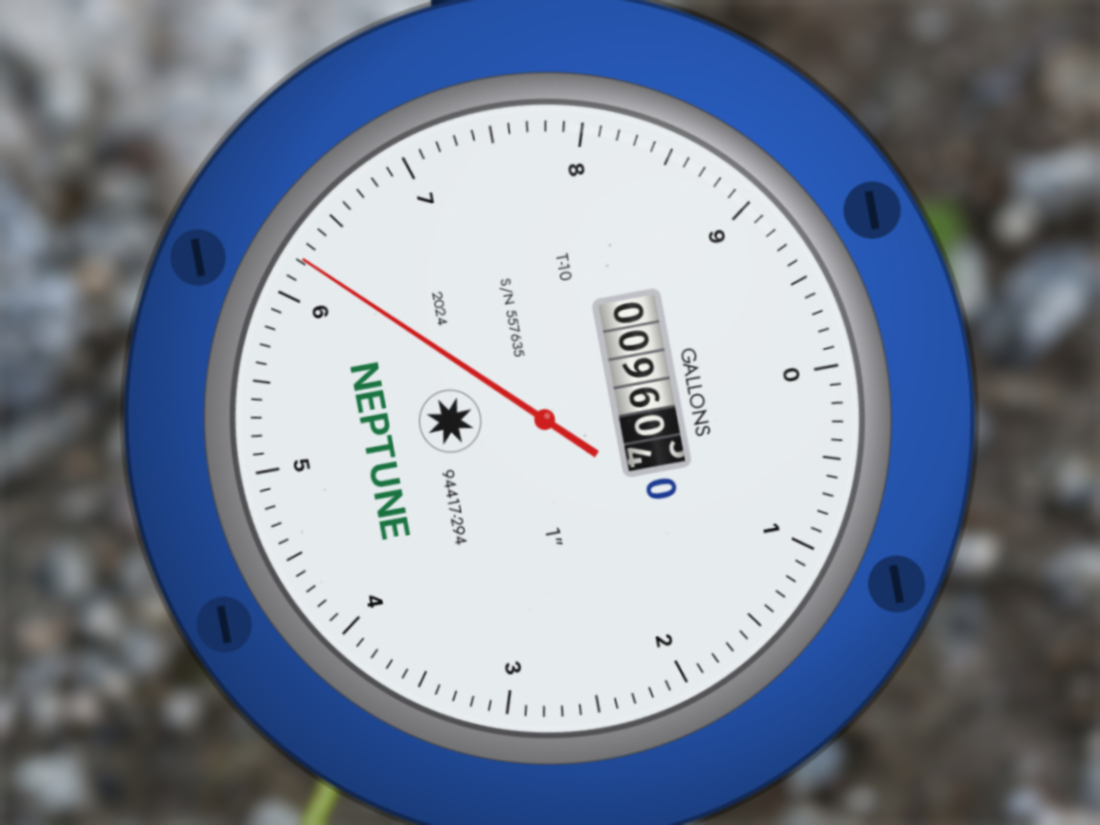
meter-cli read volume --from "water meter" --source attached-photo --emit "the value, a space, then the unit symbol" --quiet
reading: 96036.2 gal
